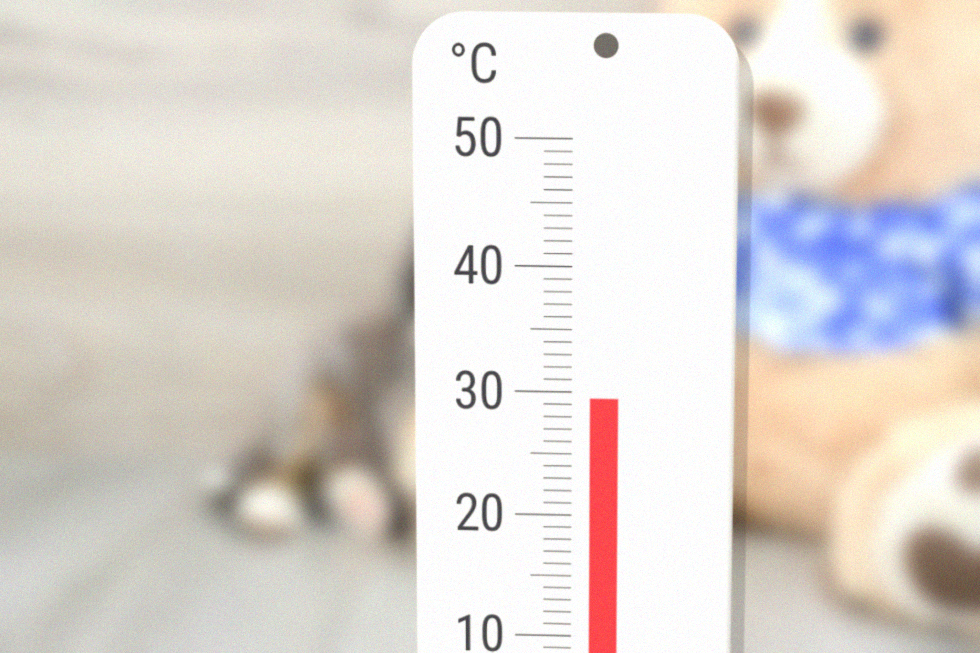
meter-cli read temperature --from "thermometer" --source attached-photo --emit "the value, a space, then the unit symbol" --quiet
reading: 29.5 °C
